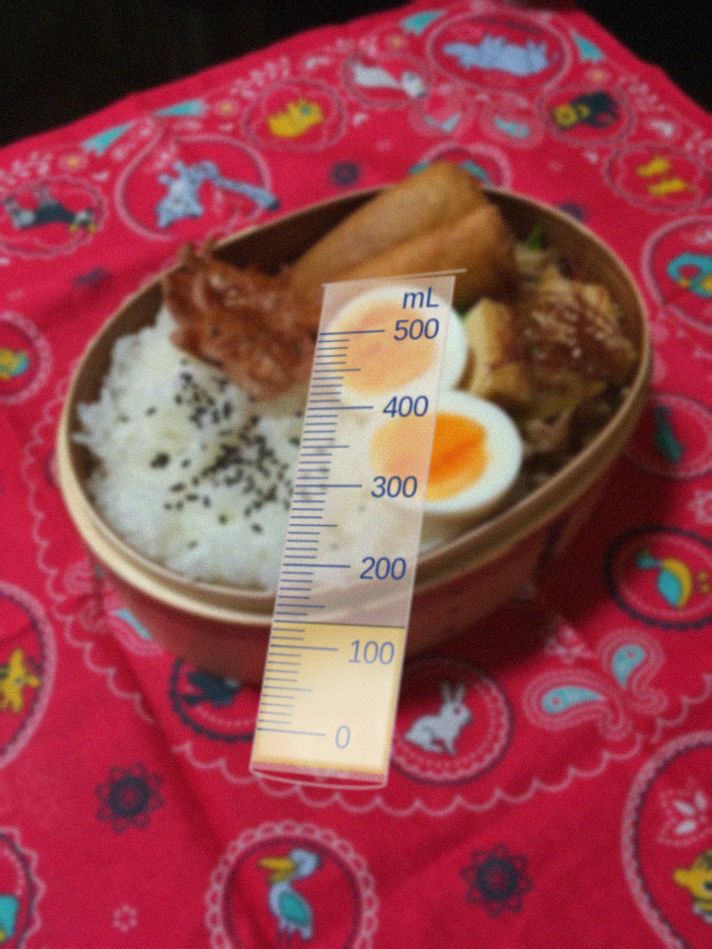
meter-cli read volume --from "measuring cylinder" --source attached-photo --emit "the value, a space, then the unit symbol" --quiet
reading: 130 mL
